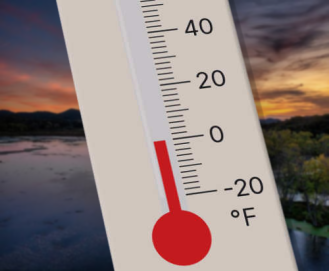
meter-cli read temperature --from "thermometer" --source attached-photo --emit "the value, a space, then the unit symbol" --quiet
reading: 0 °F
